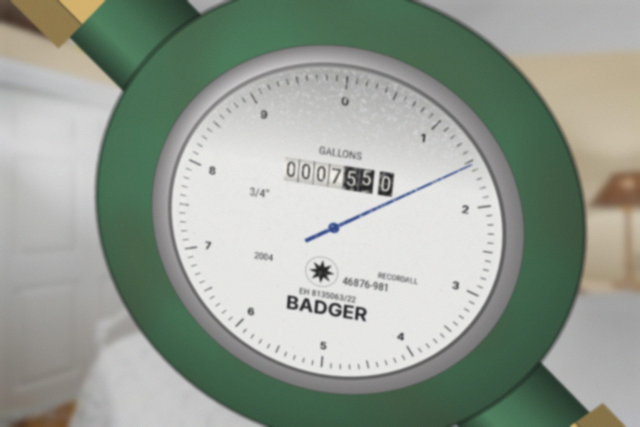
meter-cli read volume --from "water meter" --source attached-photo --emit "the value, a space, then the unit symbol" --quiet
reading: 7551.5 gal
